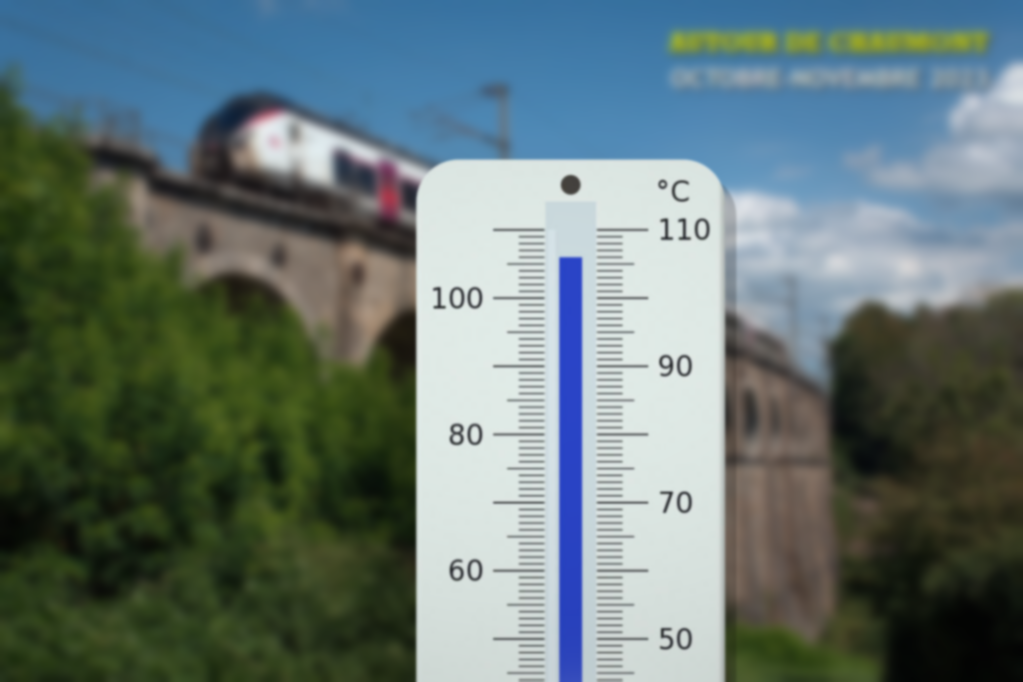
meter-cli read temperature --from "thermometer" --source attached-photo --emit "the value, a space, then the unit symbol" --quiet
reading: 106 °C
